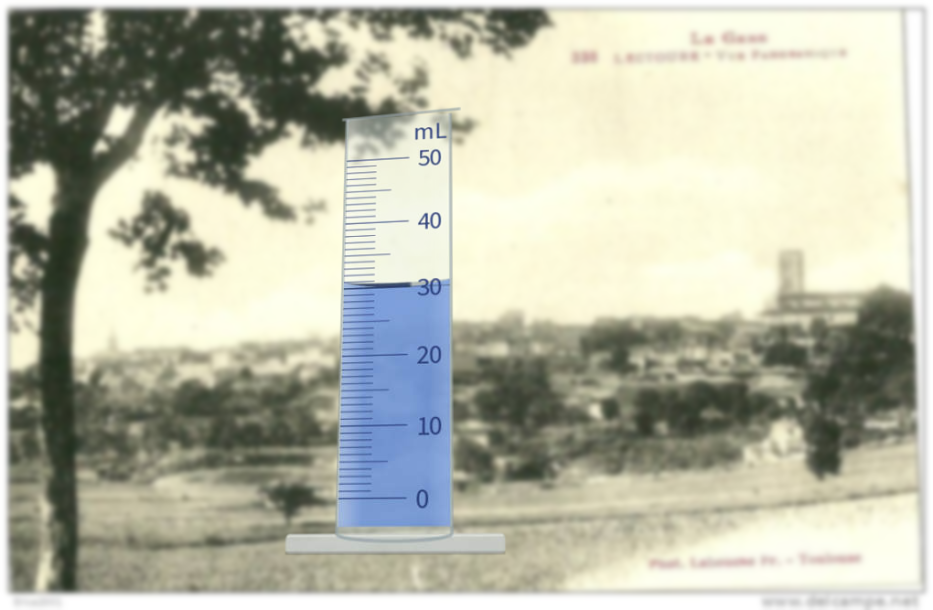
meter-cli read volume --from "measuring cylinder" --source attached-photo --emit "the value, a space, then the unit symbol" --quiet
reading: 30 mL
